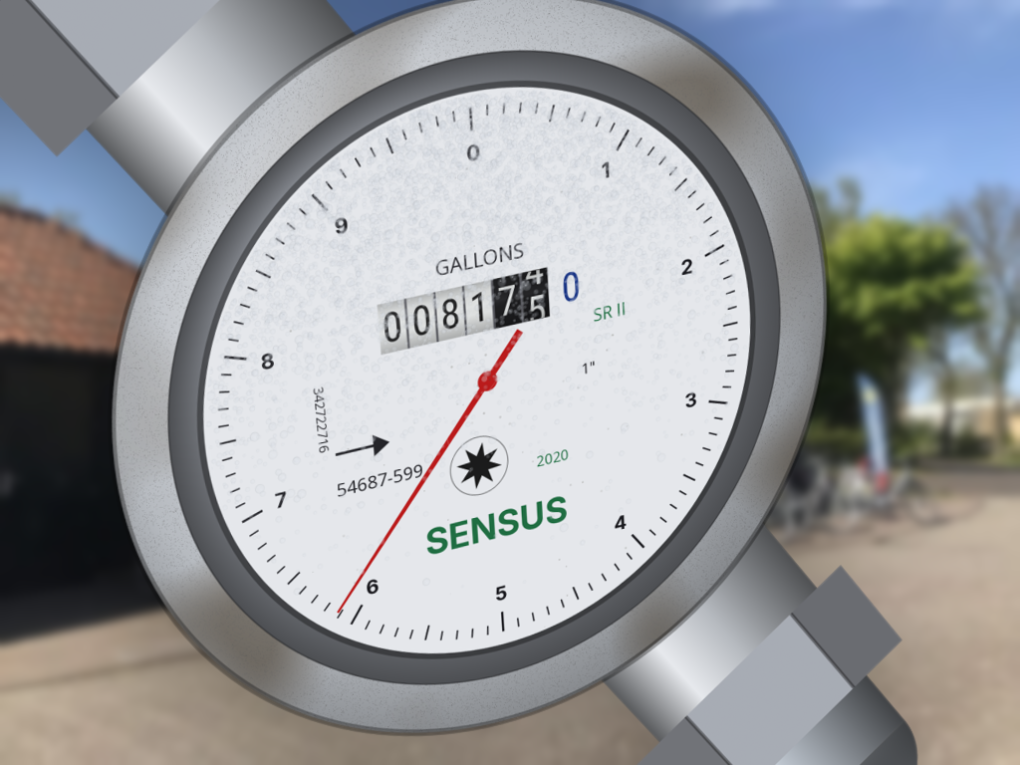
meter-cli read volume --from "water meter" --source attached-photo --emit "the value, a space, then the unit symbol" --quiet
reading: 81746.1 gal
